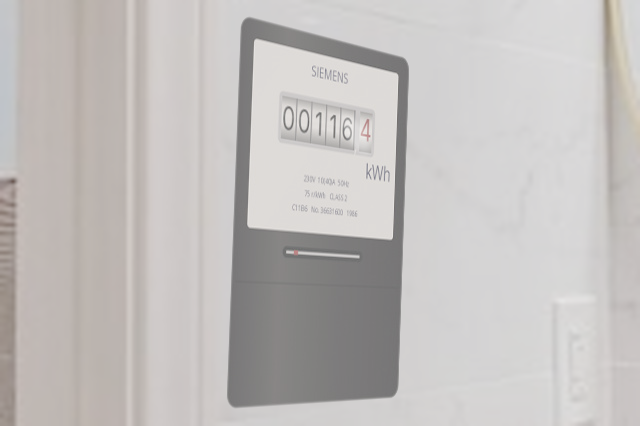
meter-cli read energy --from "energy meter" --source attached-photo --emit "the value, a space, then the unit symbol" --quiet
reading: 116.4 kWh
